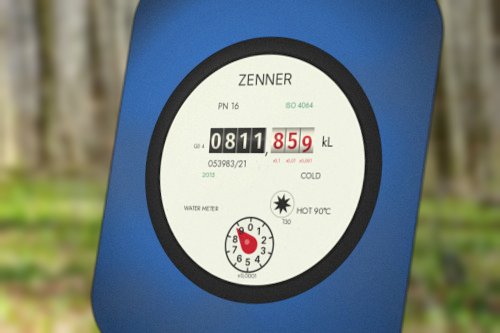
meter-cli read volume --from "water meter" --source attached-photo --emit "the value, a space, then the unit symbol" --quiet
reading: 811.8588 kL
